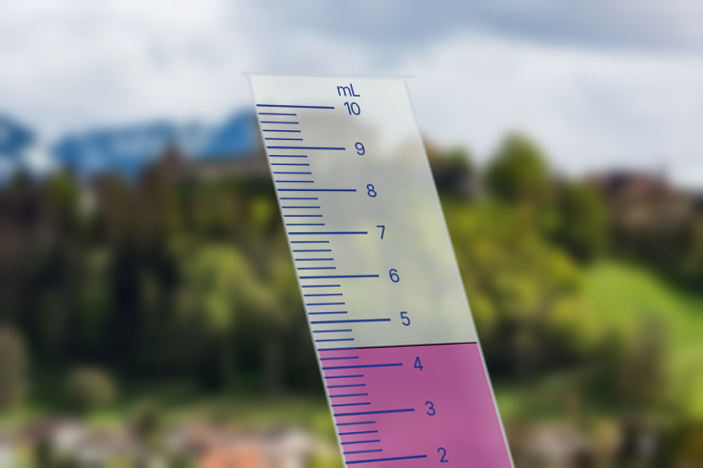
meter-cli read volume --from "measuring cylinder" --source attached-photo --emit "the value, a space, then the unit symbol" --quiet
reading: 4.4 mL
